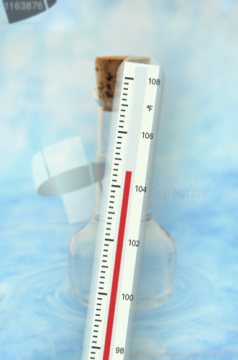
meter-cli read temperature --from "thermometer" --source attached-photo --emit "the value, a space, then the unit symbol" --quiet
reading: 104.6 °F
